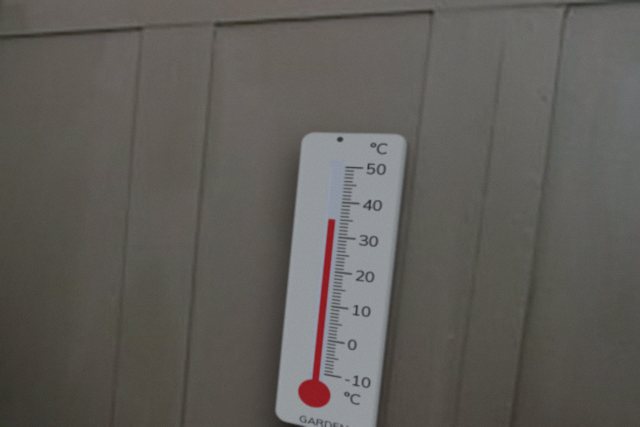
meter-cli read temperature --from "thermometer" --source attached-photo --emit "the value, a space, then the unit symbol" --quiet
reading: 35 °C
